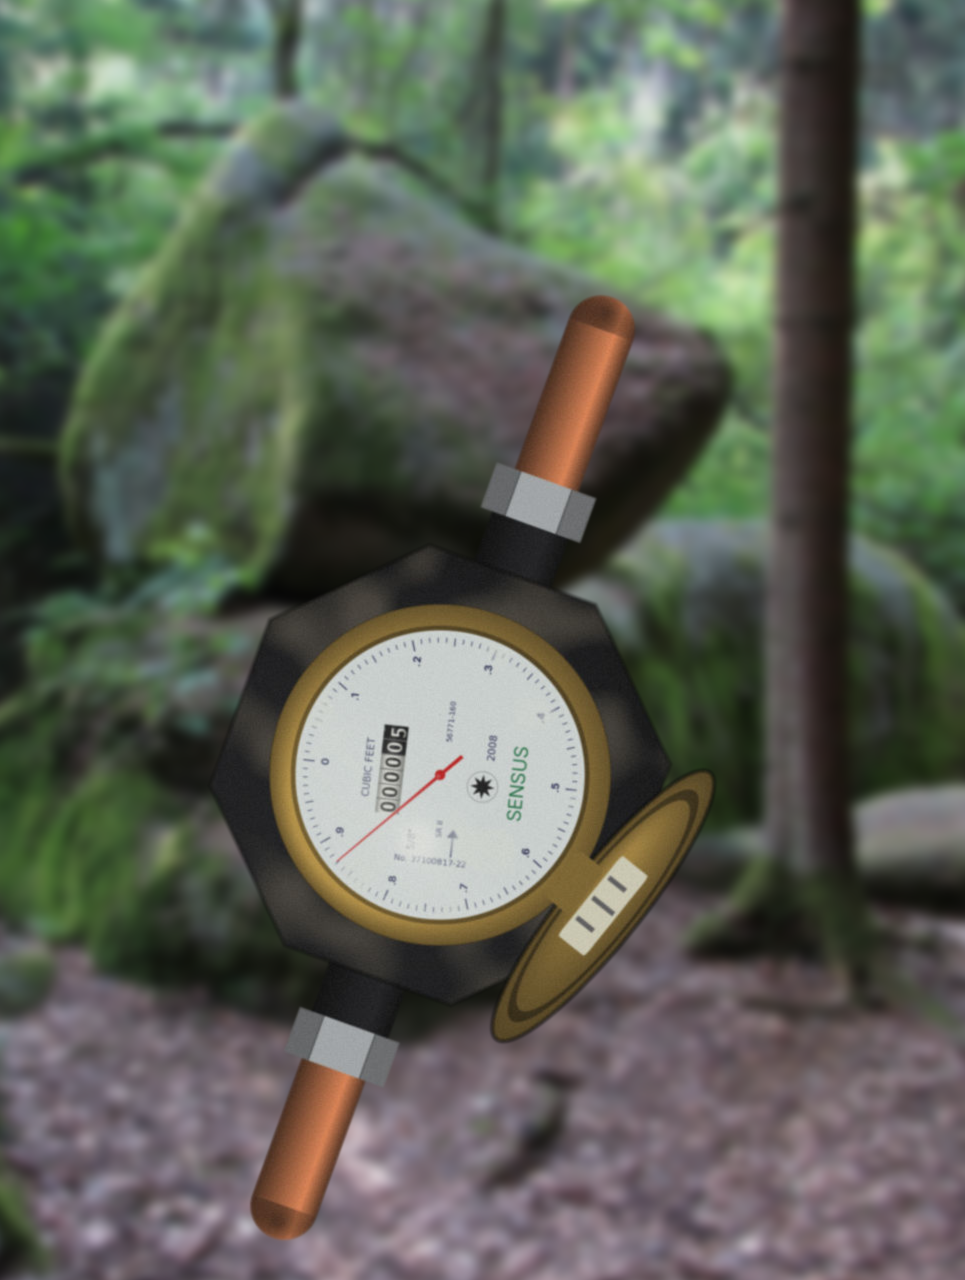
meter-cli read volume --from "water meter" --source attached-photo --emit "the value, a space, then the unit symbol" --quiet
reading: 4.87 ft³
